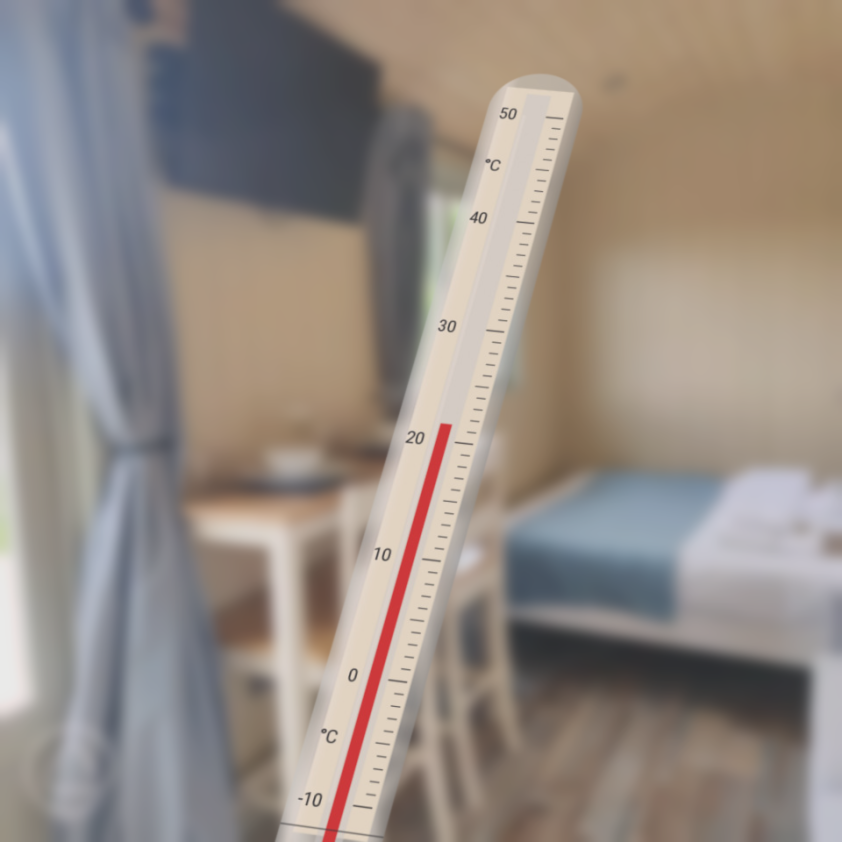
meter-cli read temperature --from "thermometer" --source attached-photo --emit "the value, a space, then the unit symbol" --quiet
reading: 21.5 °C
